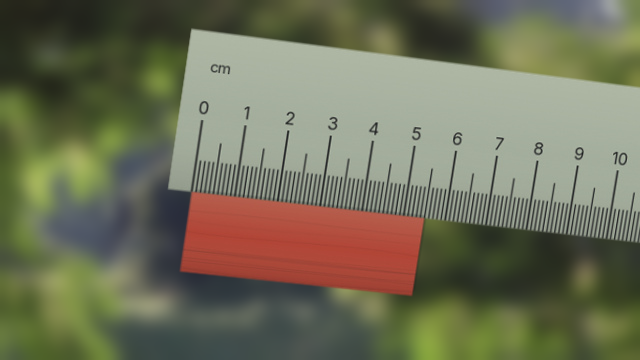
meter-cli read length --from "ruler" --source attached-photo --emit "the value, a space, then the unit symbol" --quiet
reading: 5.5 cm
